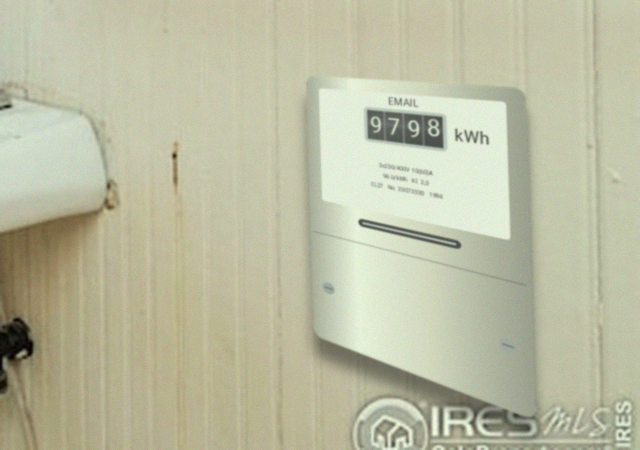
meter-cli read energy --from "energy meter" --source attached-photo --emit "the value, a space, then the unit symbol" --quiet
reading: 9798 kWh
